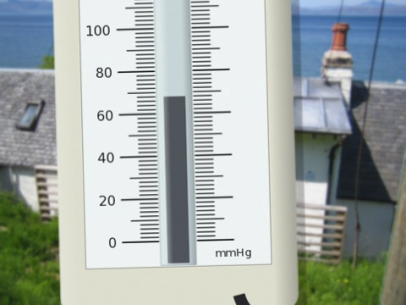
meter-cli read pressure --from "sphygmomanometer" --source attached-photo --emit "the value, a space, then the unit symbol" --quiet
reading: 68 mmHg
